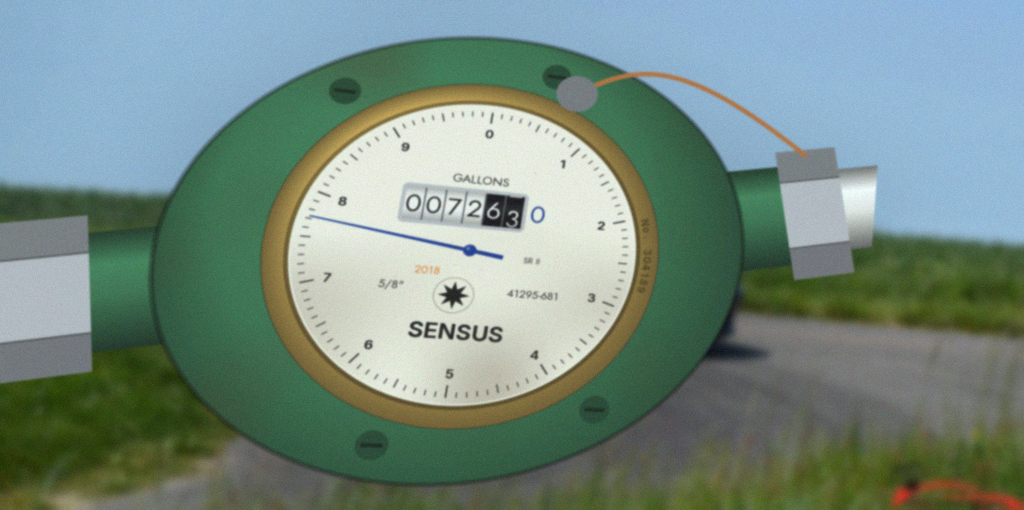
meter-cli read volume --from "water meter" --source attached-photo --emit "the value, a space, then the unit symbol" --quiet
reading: 72627.7 gal
